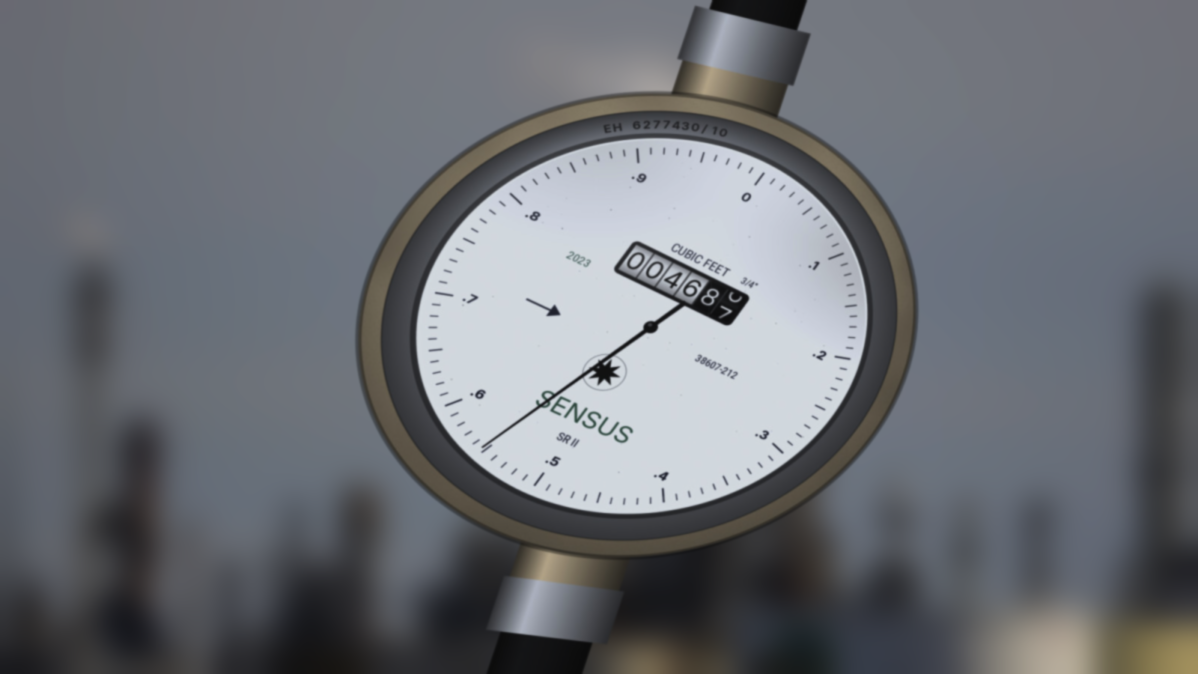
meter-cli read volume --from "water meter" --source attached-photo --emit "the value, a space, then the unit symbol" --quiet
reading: 4686.55 ft³
